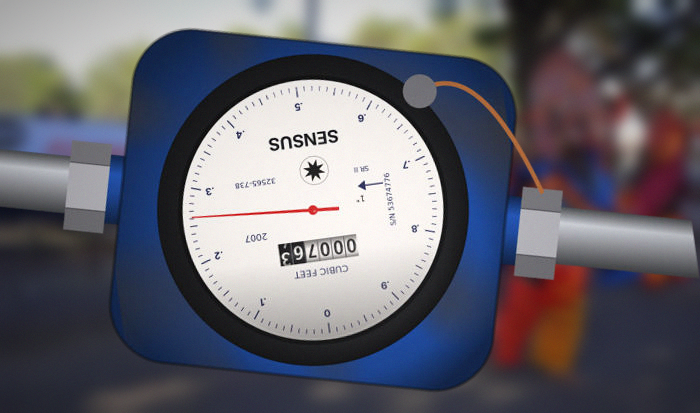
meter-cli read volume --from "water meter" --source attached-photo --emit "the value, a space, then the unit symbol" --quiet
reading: 763.26 ft³
